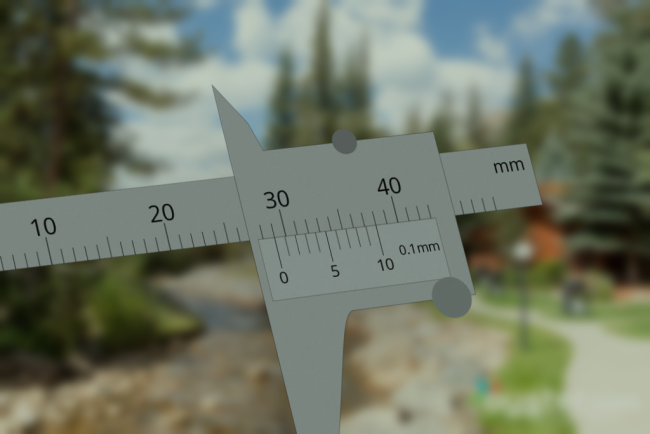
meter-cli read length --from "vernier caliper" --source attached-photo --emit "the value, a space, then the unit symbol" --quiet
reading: 29.0 mm
